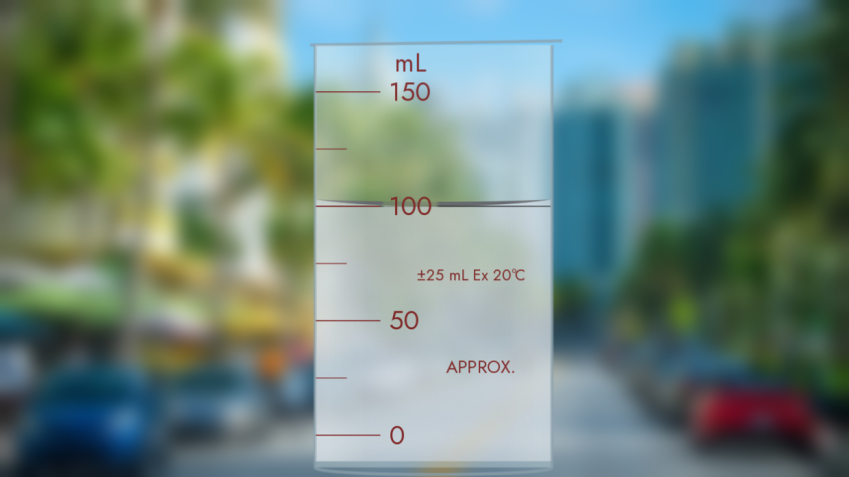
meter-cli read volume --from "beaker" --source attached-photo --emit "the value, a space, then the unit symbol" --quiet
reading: 100 mL
